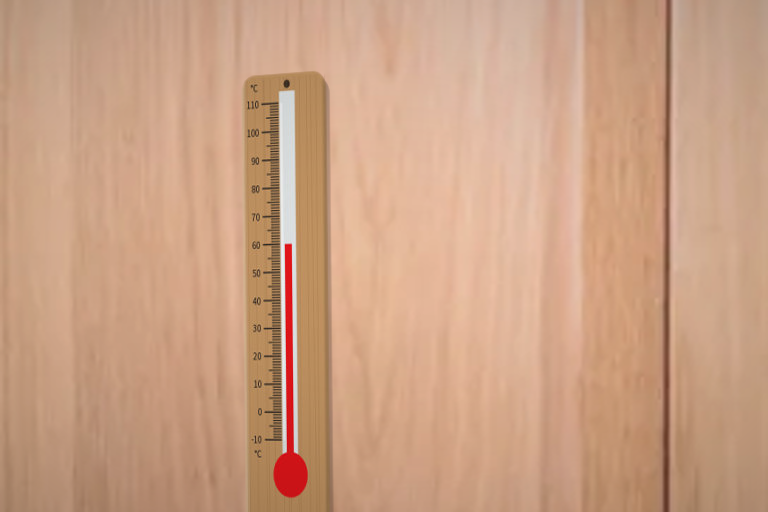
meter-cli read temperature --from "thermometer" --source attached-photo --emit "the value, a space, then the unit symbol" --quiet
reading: 60 °C
